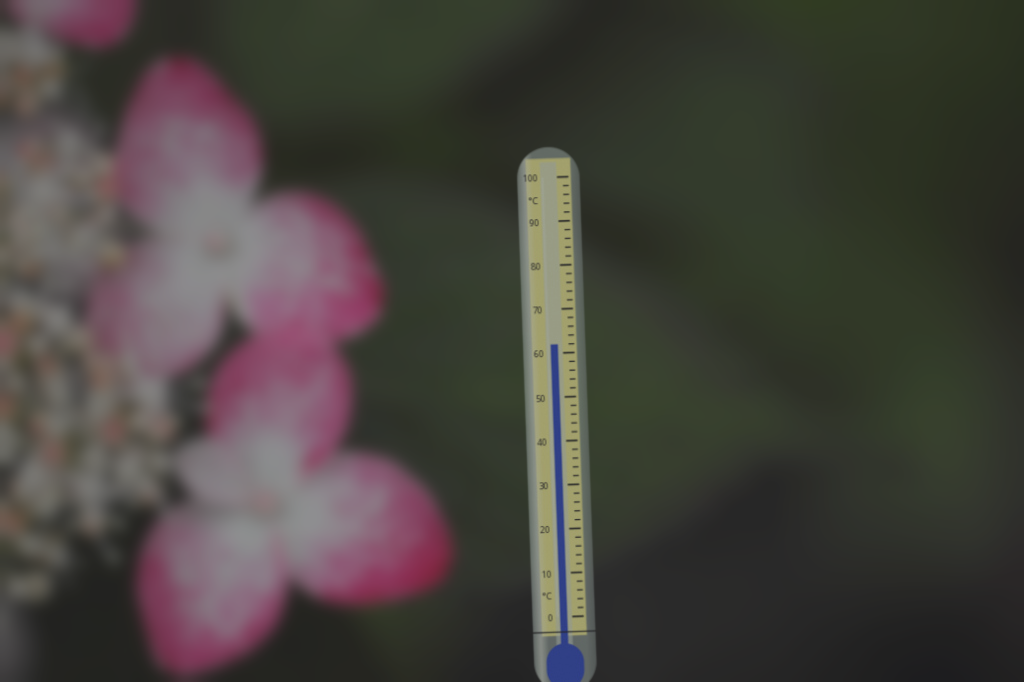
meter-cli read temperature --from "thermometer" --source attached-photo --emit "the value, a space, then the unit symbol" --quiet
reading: 62 °C
